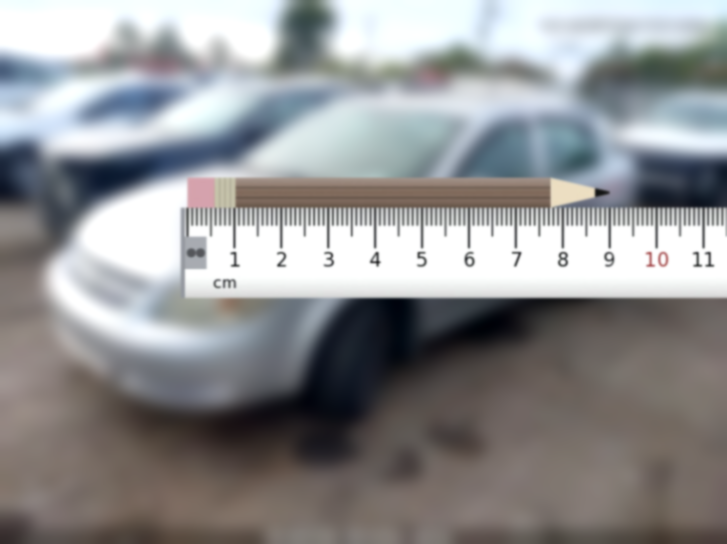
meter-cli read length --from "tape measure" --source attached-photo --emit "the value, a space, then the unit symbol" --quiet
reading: 9 cm
